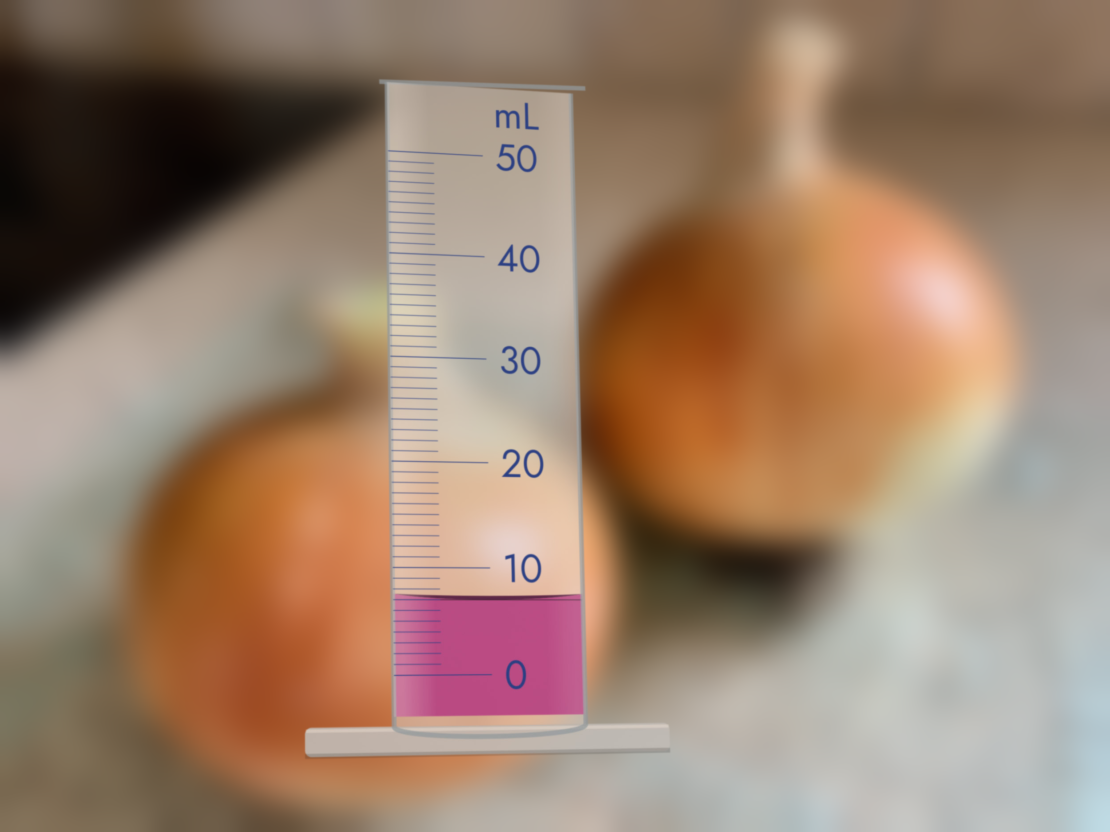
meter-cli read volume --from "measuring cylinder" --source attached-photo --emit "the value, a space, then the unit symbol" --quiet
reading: 7 mL
